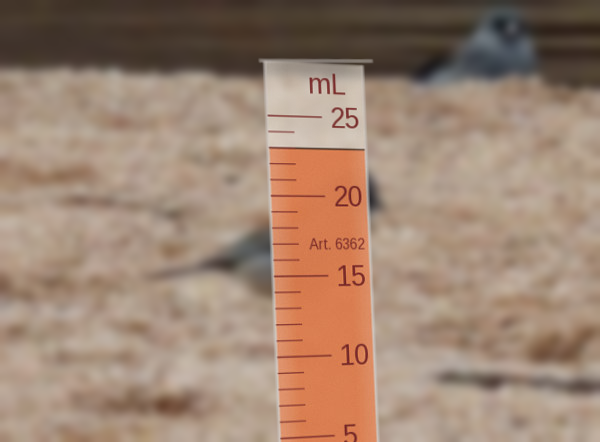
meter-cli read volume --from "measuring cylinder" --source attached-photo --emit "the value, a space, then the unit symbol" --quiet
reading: 23 mL
